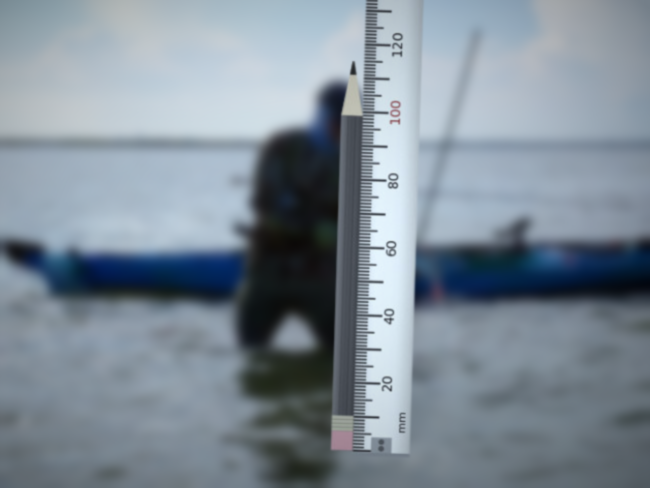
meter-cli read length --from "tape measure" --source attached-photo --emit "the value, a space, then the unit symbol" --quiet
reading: 115 mm
